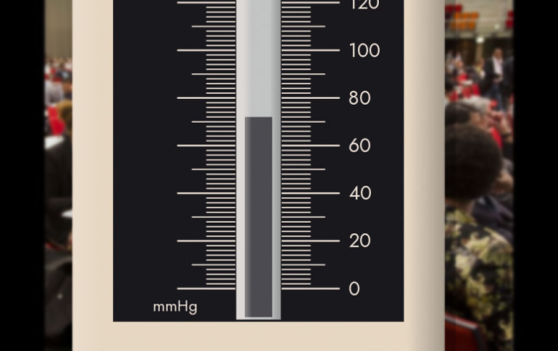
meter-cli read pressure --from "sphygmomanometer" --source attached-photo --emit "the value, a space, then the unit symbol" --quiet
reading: 72 mmHg
